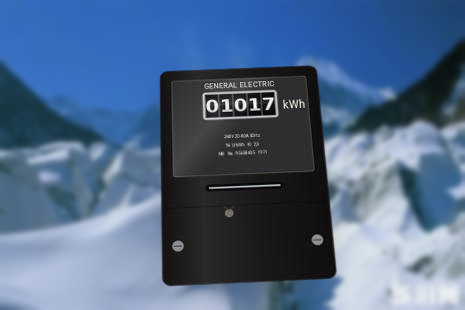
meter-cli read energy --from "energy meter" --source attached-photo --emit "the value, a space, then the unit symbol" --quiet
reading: 1017 kWh
